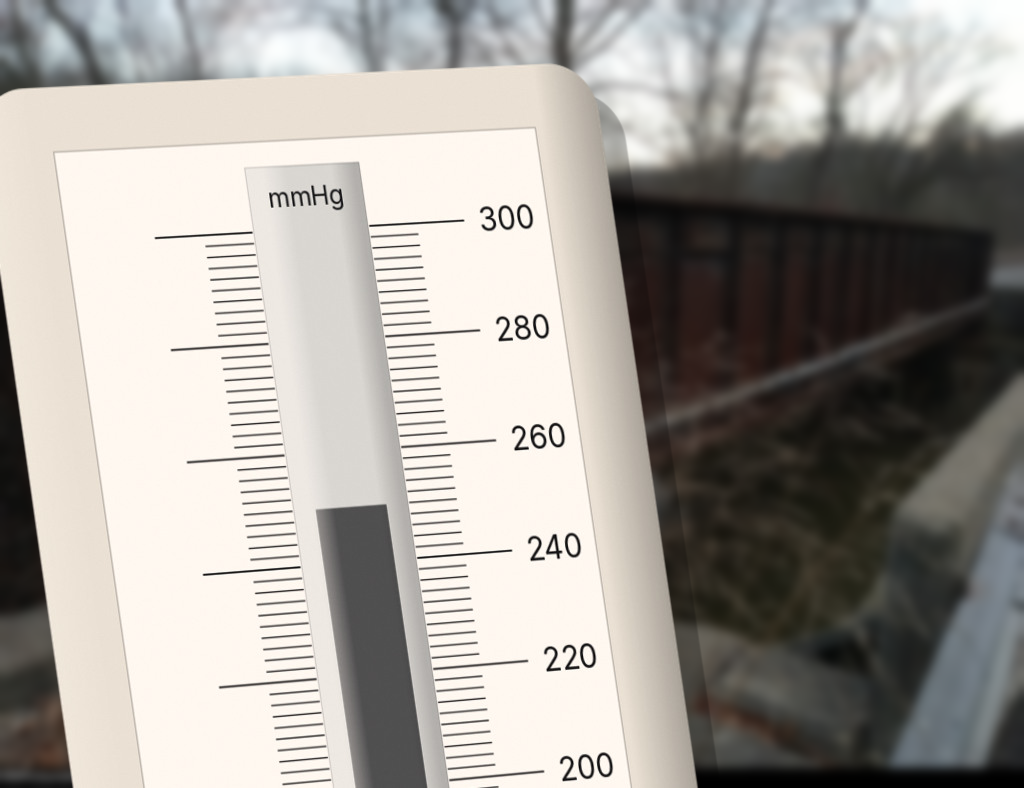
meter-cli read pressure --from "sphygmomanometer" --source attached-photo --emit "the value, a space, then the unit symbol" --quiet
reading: 250 mmHg
